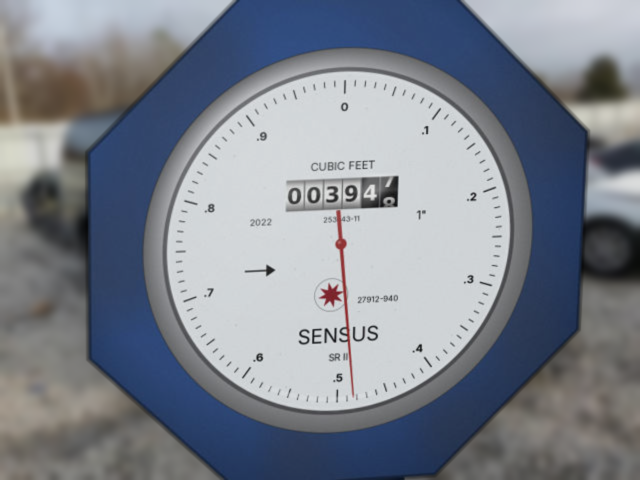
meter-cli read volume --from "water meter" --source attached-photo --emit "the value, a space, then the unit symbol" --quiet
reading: 3947.48 ft³
